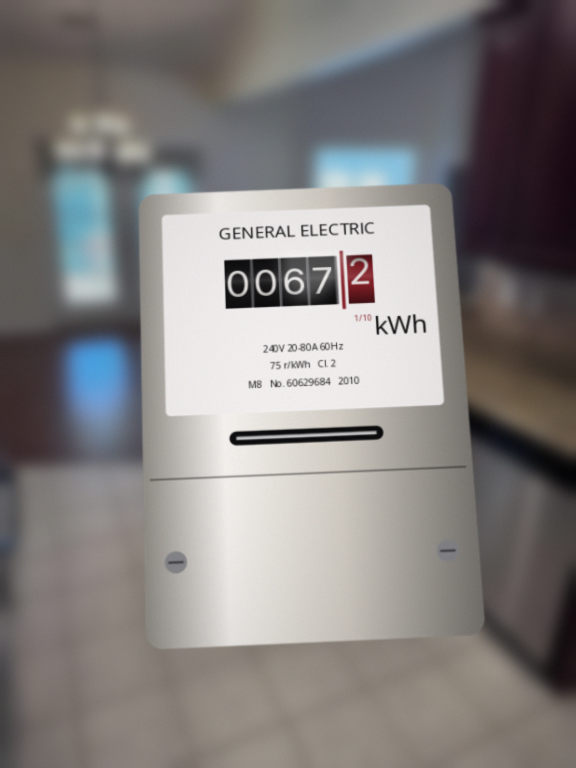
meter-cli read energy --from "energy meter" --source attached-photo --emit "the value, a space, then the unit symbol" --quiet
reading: 67.2 kWh
